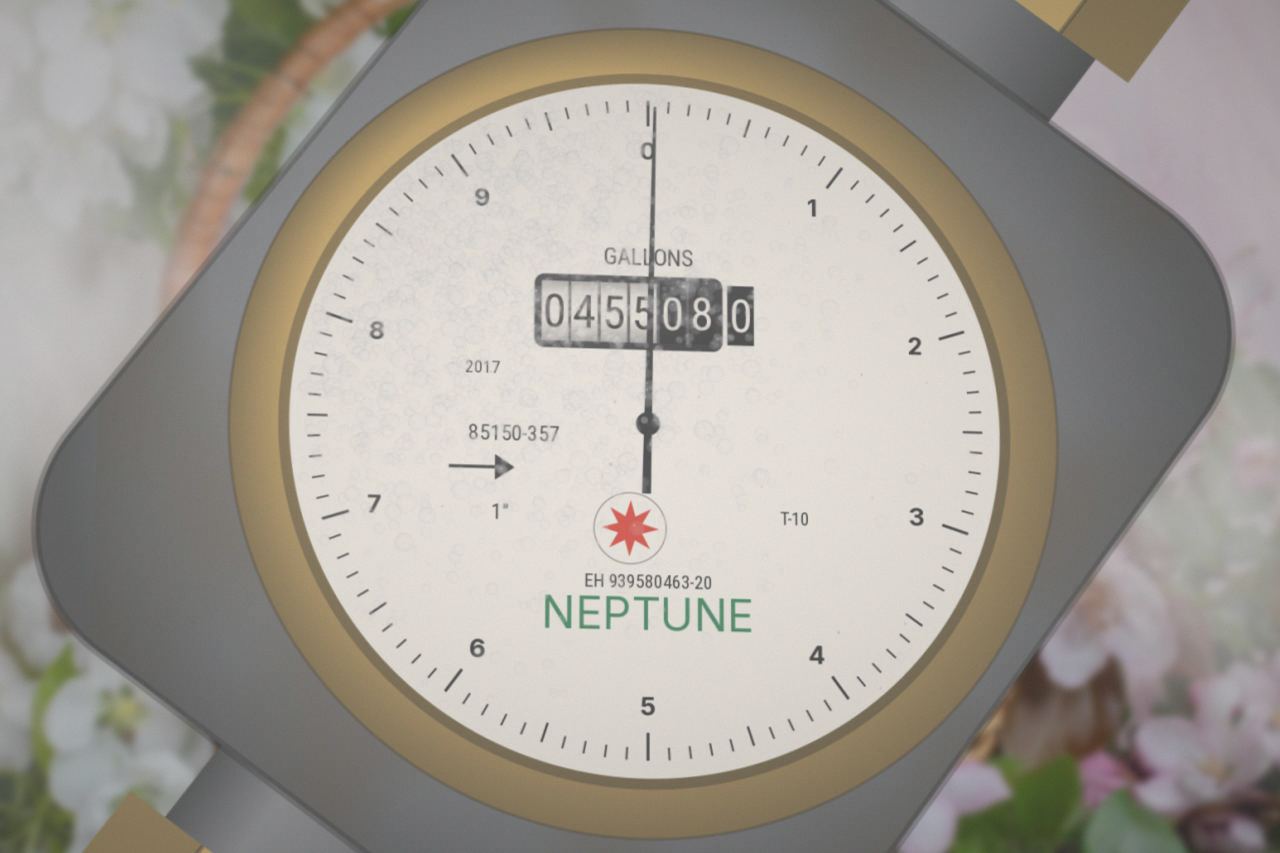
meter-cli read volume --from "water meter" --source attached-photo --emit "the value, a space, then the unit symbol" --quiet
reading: 455080.0 gal
